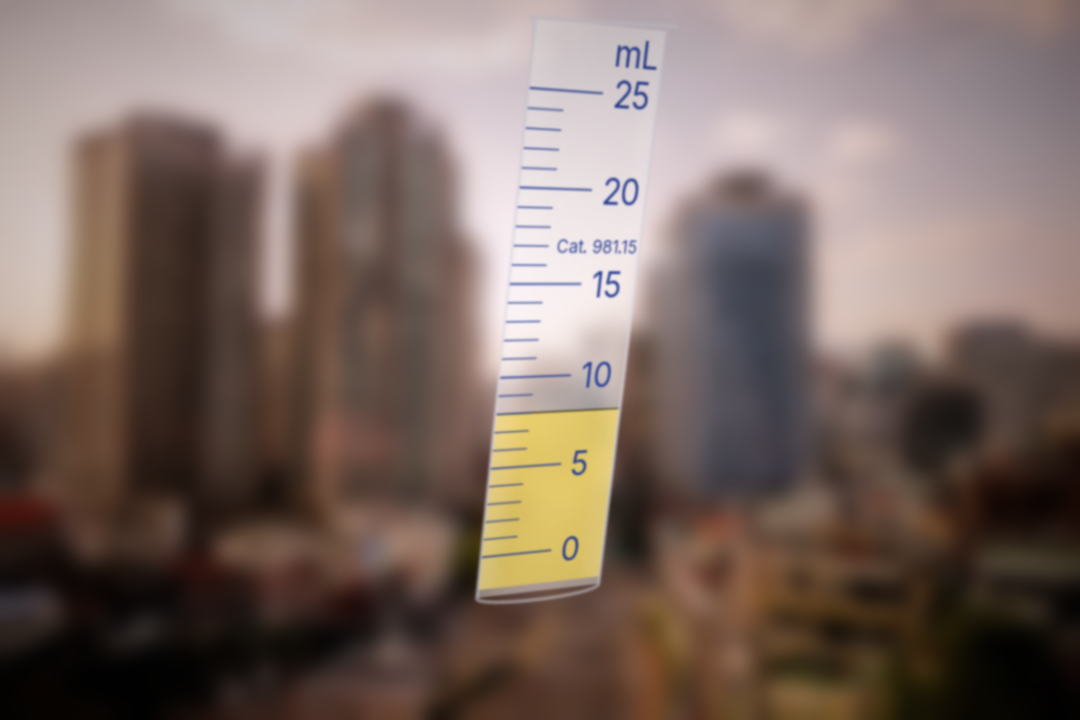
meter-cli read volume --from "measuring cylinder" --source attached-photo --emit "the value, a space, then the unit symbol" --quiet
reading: 8 mL
